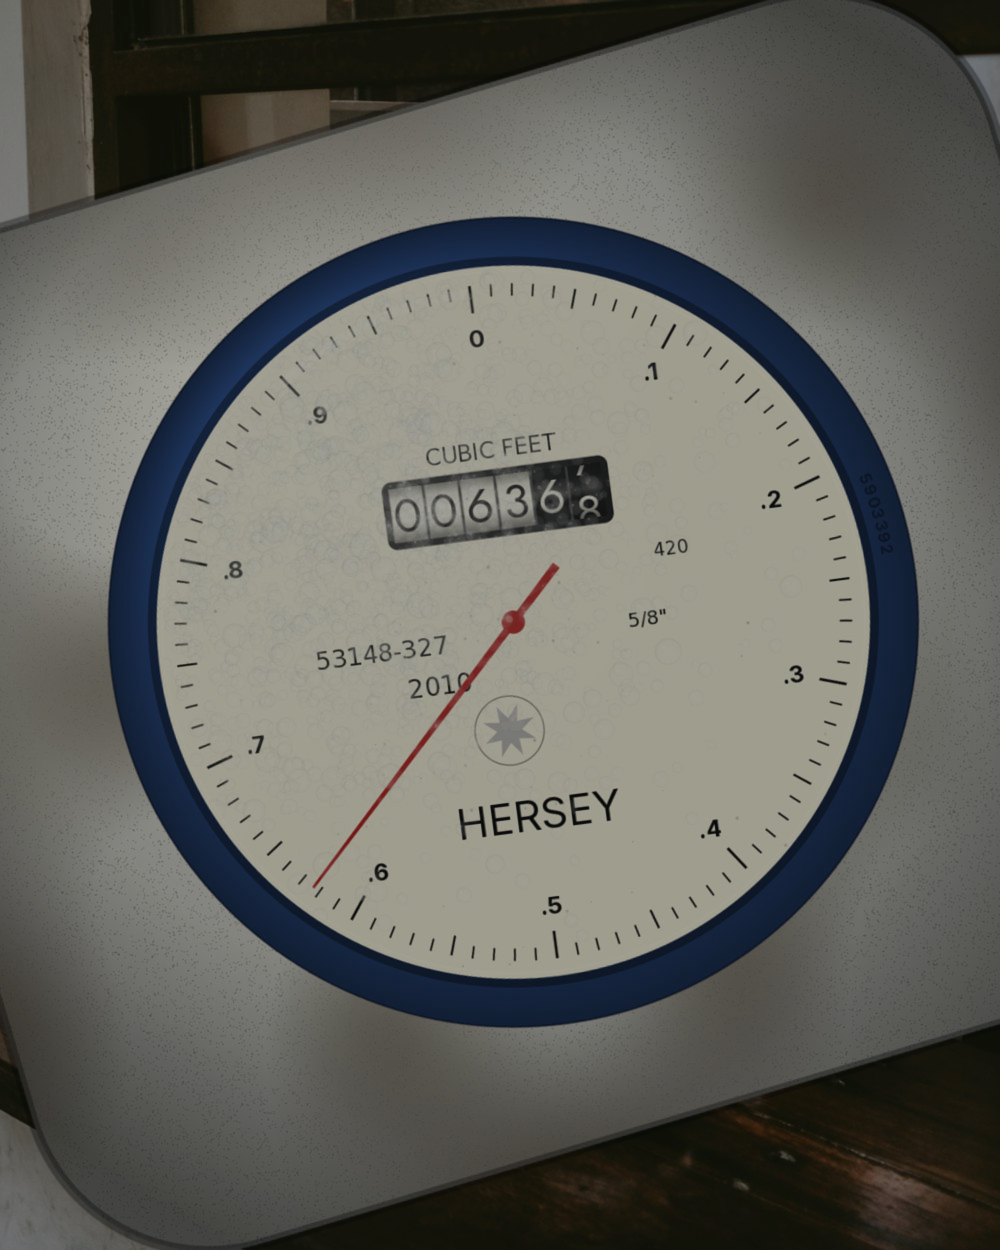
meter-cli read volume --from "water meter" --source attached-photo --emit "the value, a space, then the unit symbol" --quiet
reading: 6367.62 ft³
